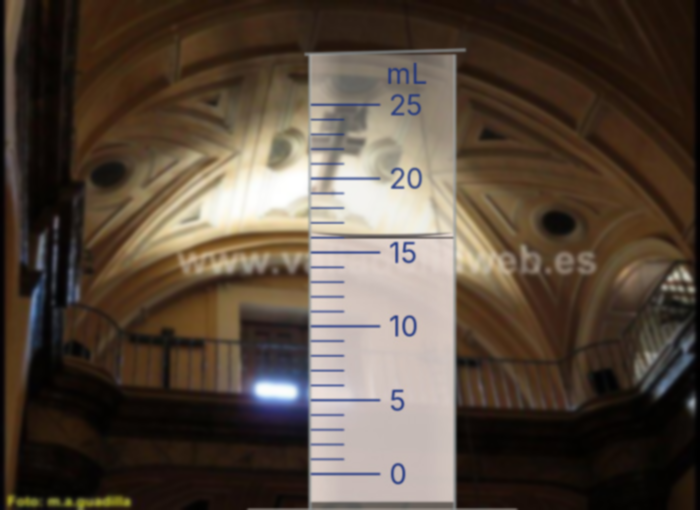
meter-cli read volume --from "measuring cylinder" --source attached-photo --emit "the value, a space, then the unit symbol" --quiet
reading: 16 mL
